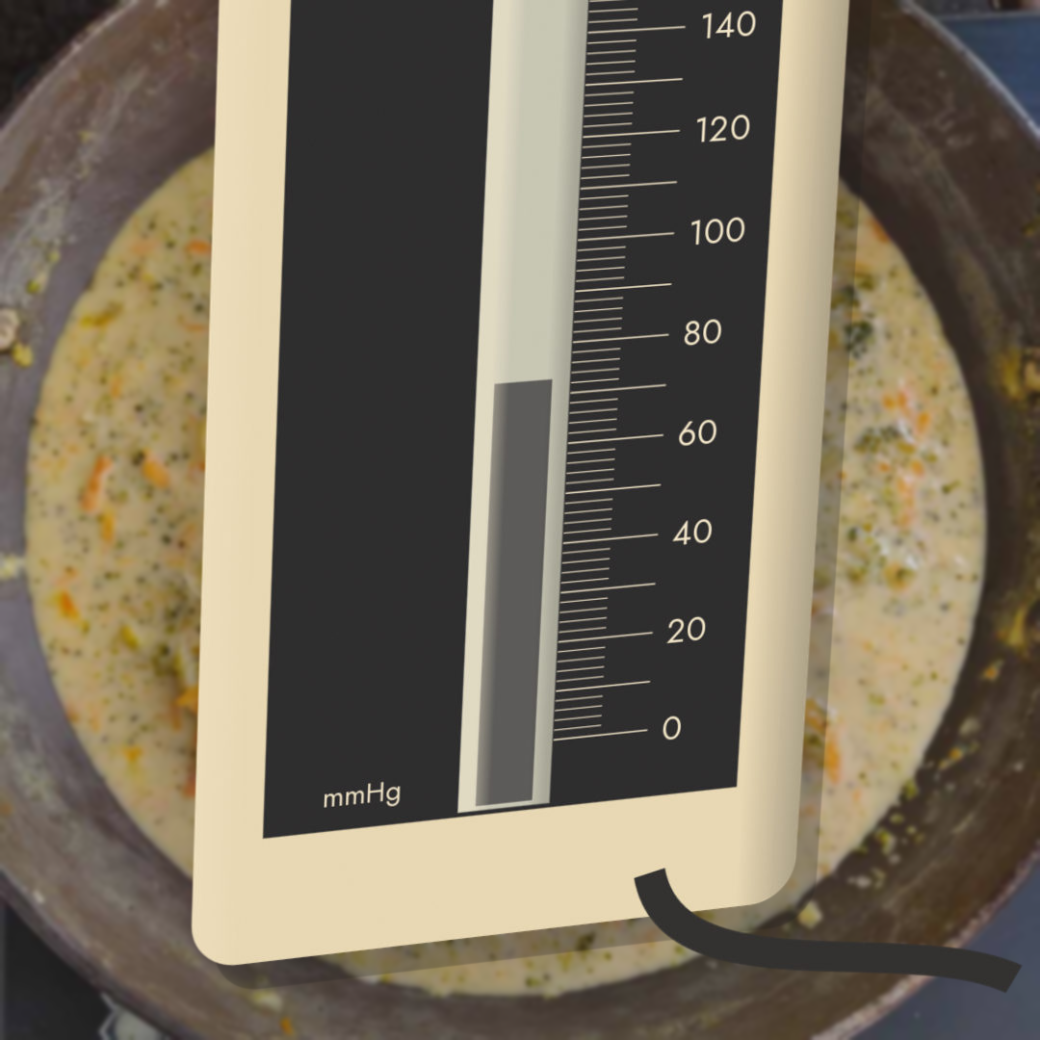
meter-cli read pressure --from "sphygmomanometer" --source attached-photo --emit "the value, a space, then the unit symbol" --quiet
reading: 73 mmHg
